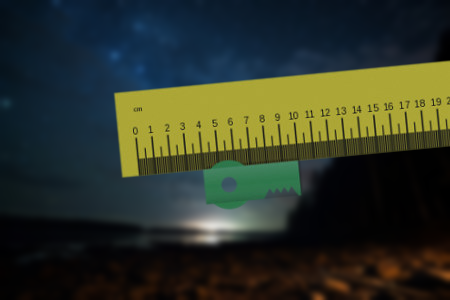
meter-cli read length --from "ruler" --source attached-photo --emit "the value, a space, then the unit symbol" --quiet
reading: 6 cm
